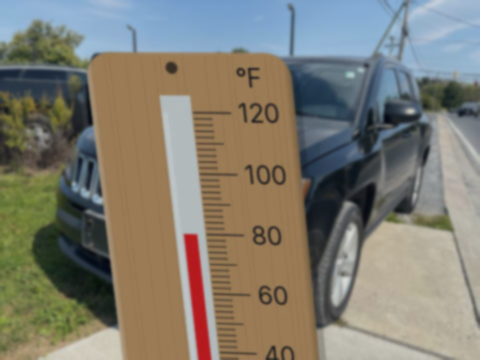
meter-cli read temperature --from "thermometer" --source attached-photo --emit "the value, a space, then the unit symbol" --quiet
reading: 80 °F
